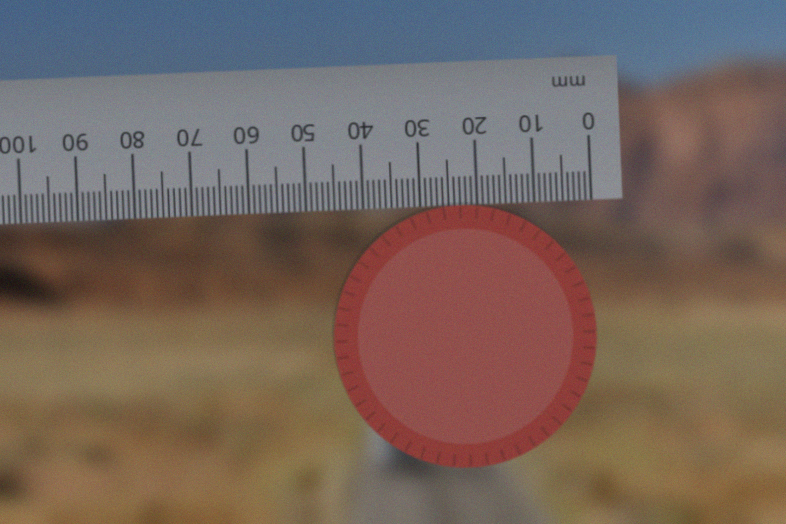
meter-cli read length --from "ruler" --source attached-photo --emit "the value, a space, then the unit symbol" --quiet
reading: 46 mm
